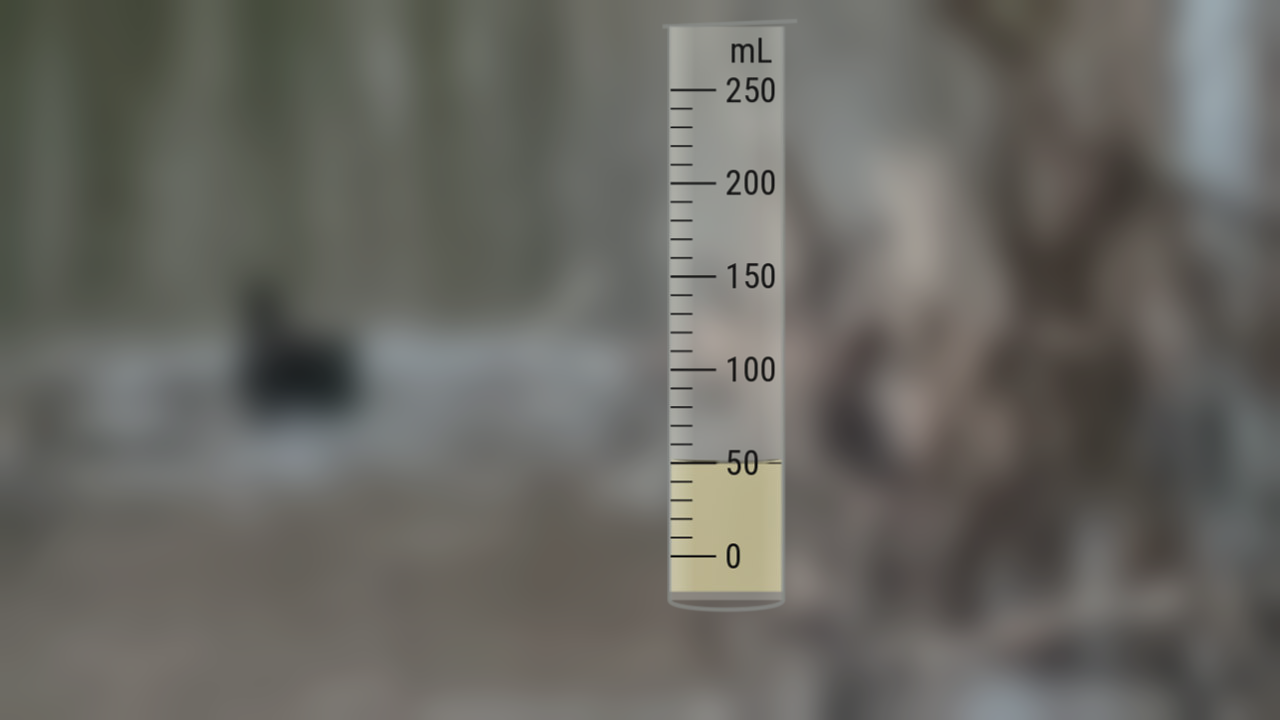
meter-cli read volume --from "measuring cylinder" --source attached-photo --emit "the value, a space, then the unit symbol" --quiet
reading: 50 mL
